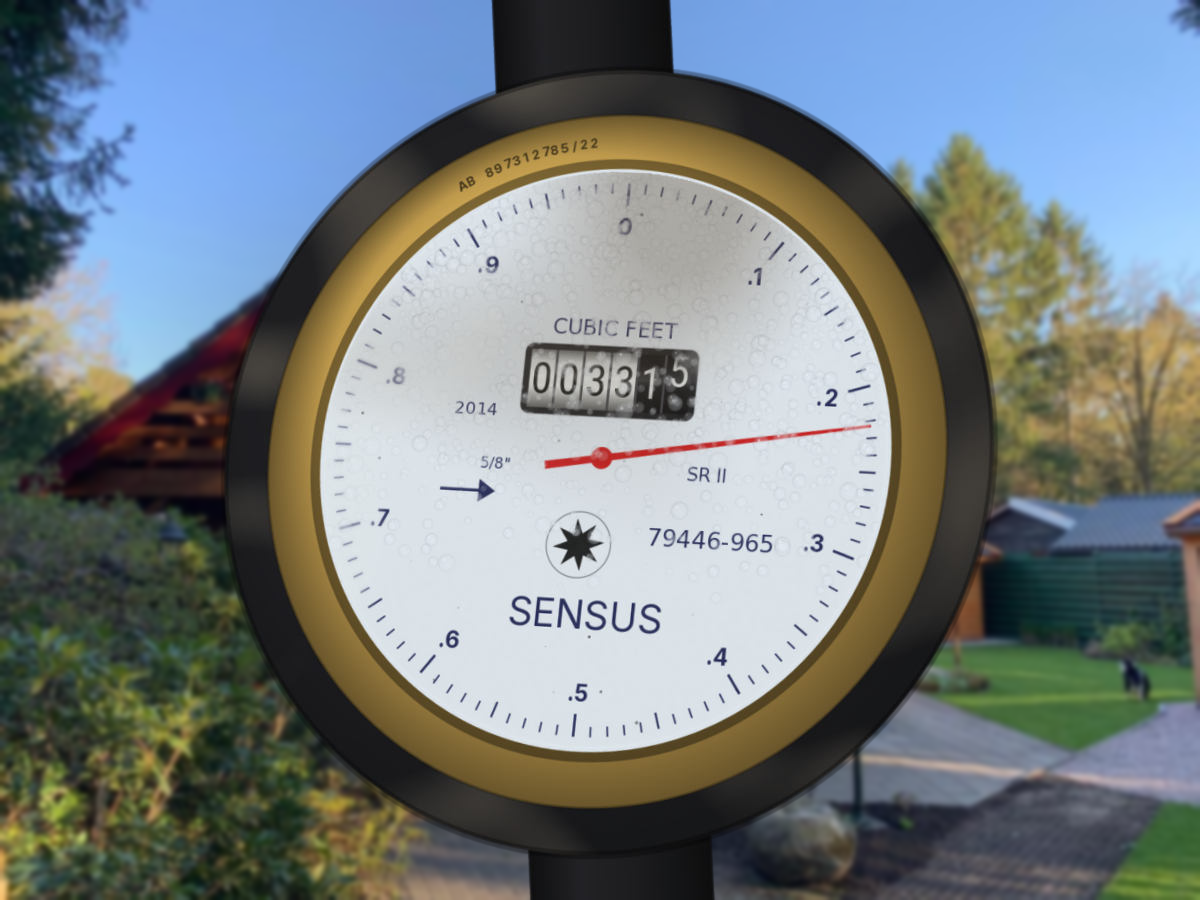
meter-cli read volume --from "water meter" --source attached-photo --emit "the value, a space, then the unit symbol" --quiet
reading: 3315.22 ft³
